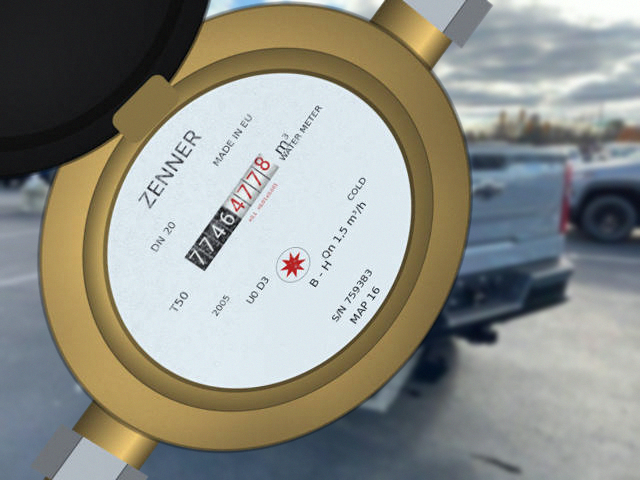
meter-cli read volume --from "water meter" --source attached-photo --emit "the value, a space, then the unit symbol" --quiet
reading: 7746.4778 m³
